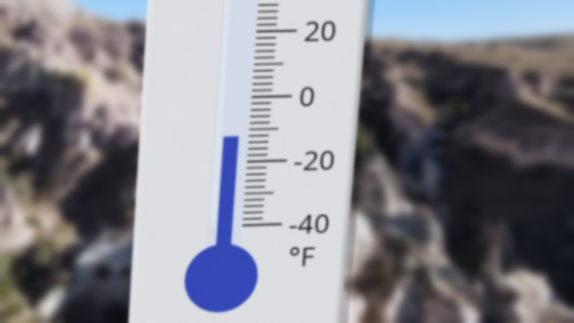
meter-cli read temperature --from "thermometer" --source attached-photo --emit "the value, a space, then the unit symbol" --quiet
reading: -12 °F
